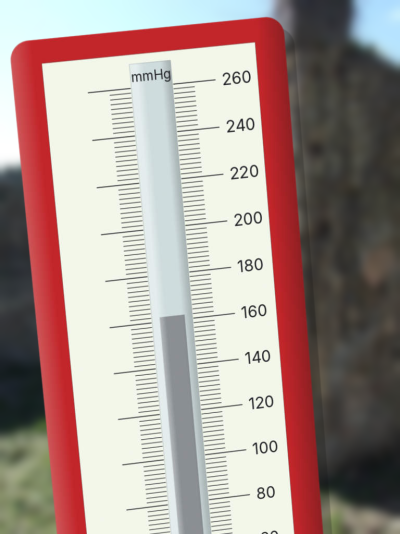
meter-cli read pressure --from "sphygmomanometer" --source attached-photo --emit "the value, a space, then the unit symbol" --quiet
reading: 162 mmHg
